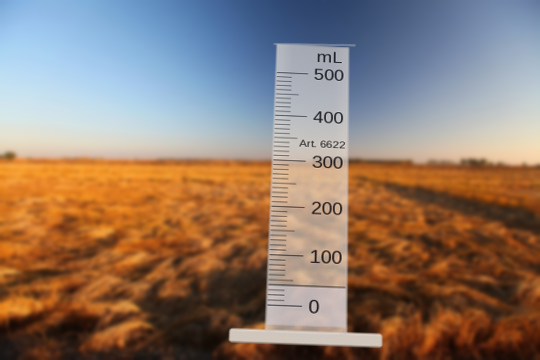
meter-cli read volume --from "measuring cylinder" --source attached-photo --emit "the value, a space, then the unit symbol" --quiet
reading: 40 mL
